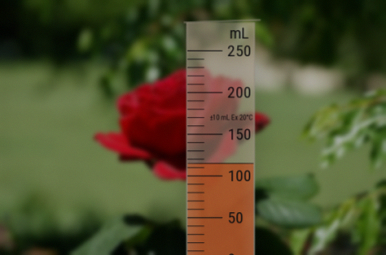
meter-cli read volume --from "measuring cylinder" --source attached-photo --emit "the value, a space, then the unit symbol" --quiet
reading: 115 mL
